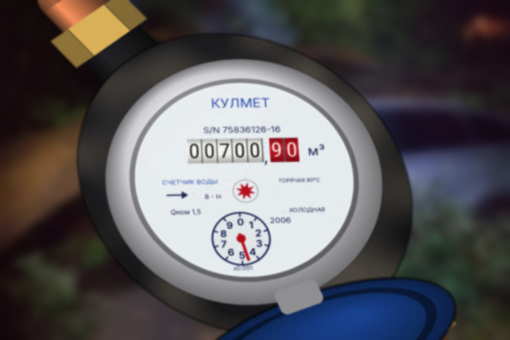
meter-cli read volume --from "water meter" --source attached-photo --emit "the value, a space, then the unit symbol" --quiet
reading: 700.904 m³
